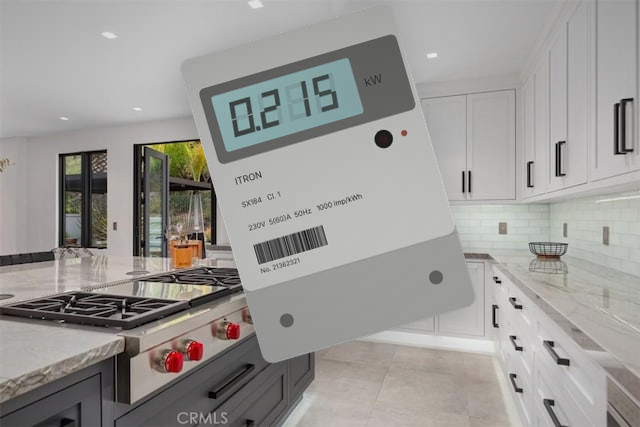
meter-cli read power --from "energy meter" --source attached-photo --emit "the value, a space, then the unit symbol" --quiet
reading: 0.215 kW
